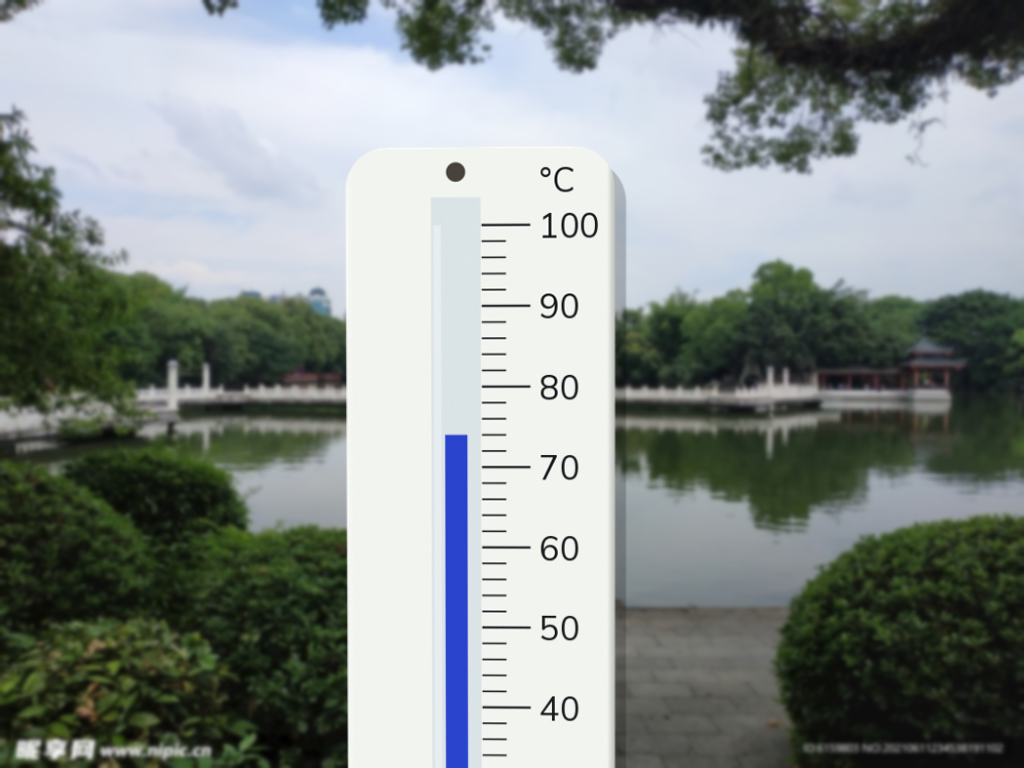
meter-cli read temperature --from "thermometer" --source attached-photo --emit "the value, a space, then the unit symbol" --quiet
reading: 74 °C
